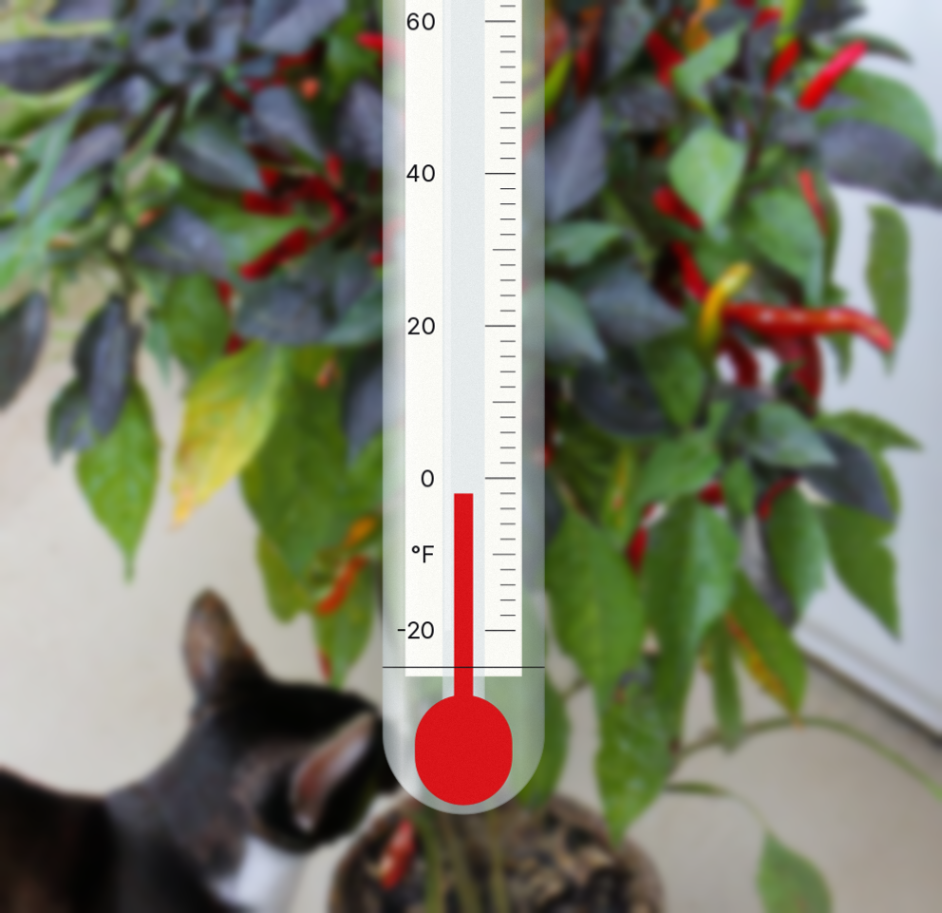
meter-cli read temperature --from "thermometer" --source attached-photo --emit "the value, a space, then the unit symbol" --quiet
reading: -2 °F
